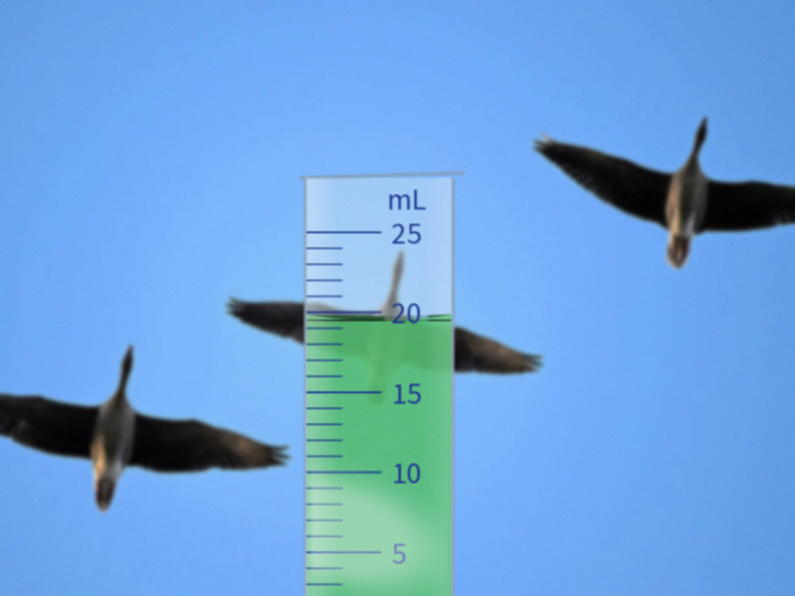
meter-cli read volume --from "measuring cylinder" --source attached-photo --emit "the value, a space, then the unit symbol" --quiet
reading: 19.5 mL
